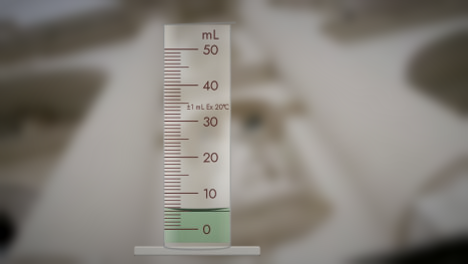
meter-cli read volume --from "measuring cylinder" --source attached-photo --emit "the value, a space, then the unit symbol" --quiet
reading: 5 mL
